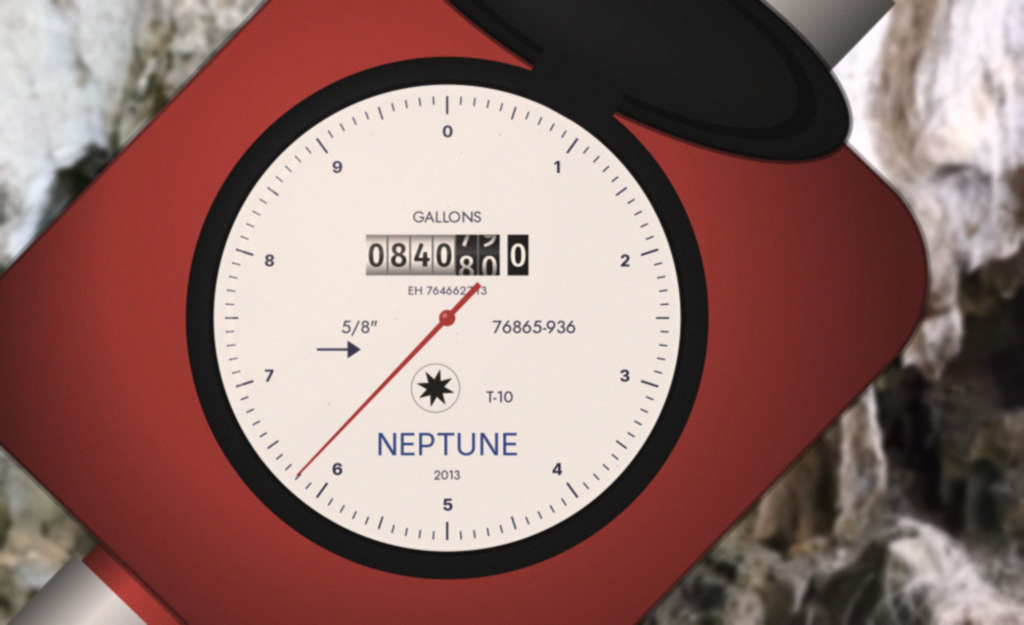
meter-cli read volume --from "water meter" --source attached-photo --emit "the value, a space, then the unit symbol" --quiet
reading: 840796.2 gal
